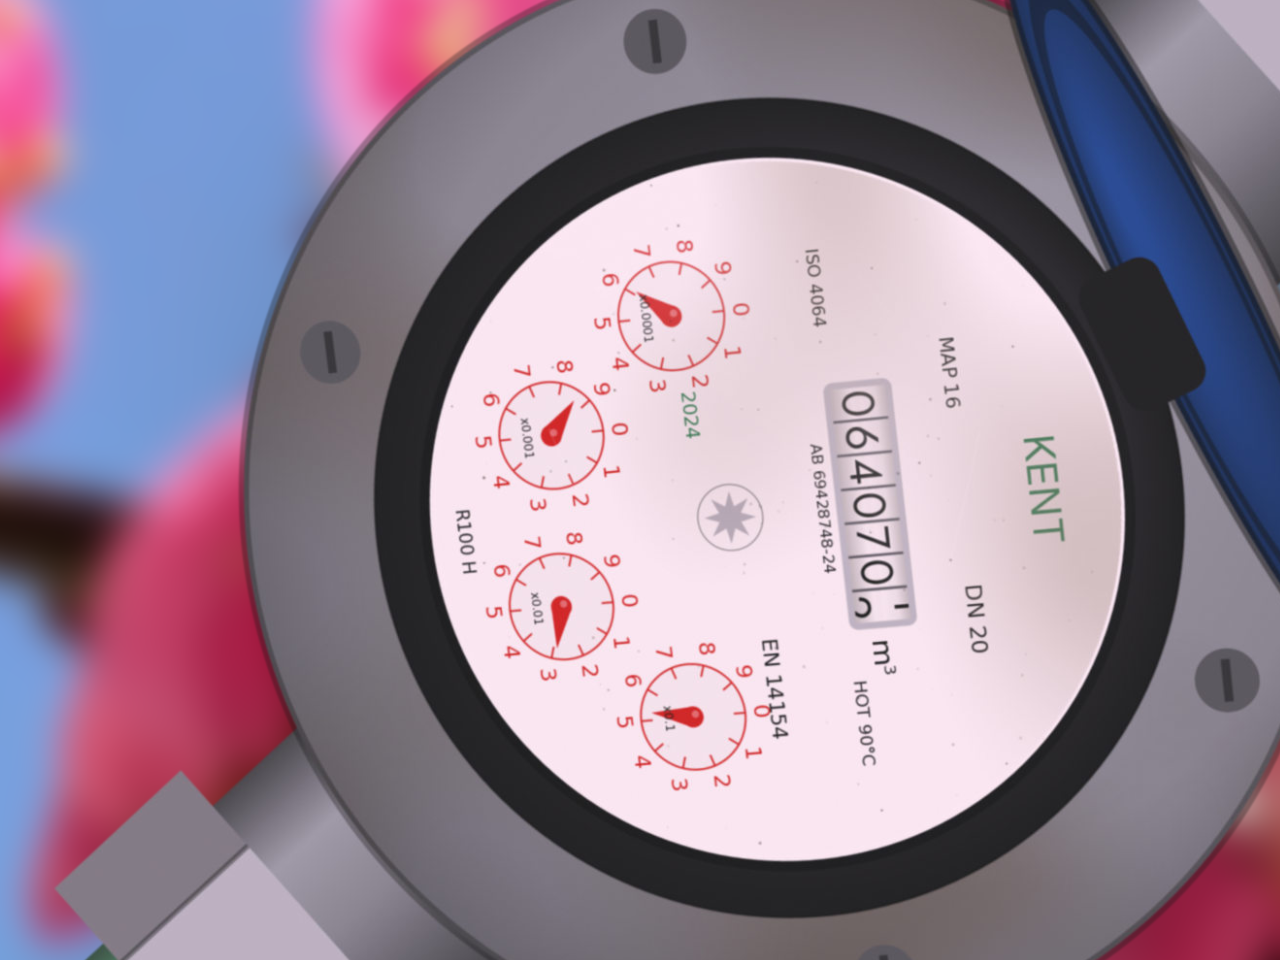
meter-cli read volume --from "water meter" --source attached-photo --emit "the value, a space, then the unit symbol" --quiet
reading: 640701.5286 m³
